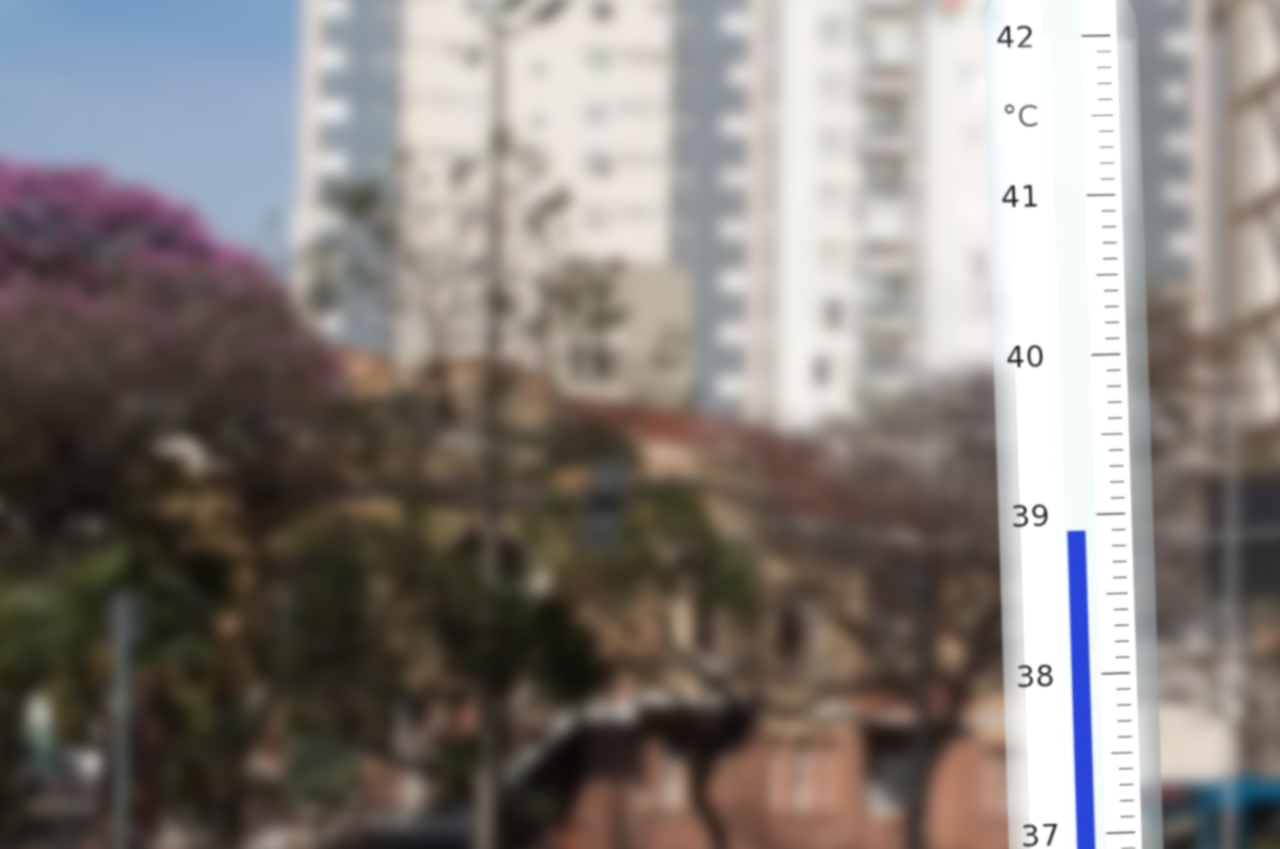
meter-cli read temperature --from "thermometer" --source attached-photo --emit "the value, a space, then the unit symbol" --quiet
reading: 38.9 °C
